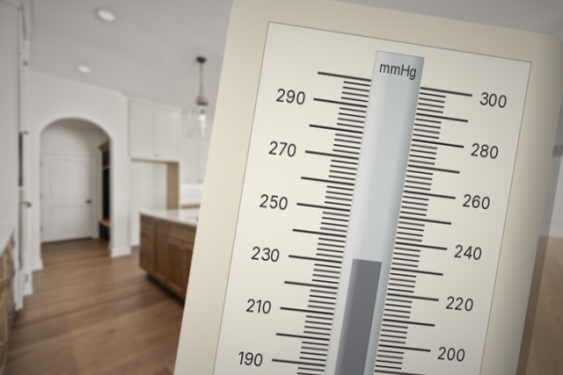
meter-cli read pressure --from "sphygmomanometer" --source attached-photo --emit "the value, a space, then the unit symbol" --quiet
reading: 232 mmHg
